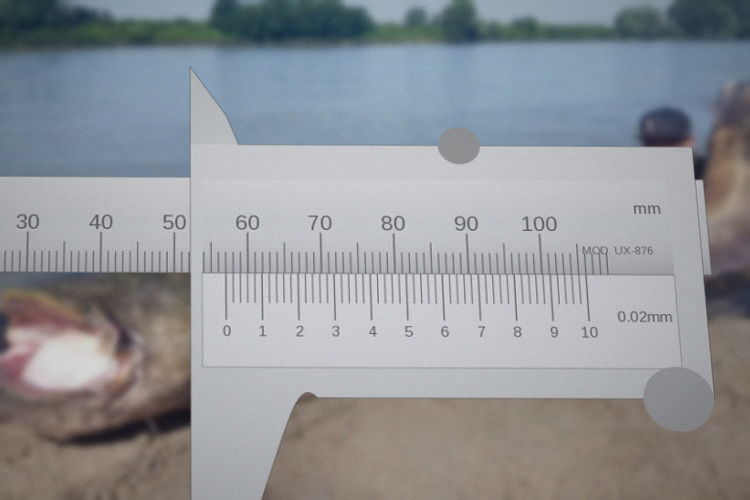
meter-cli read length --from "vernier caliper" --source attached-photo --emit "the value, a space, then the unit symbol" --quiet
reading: 57.0 mm
